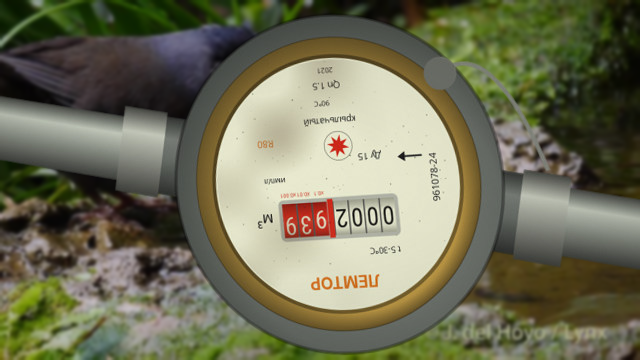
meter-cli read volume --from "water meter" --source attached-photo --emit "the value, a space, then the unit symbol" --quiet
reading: 2.939 m³
